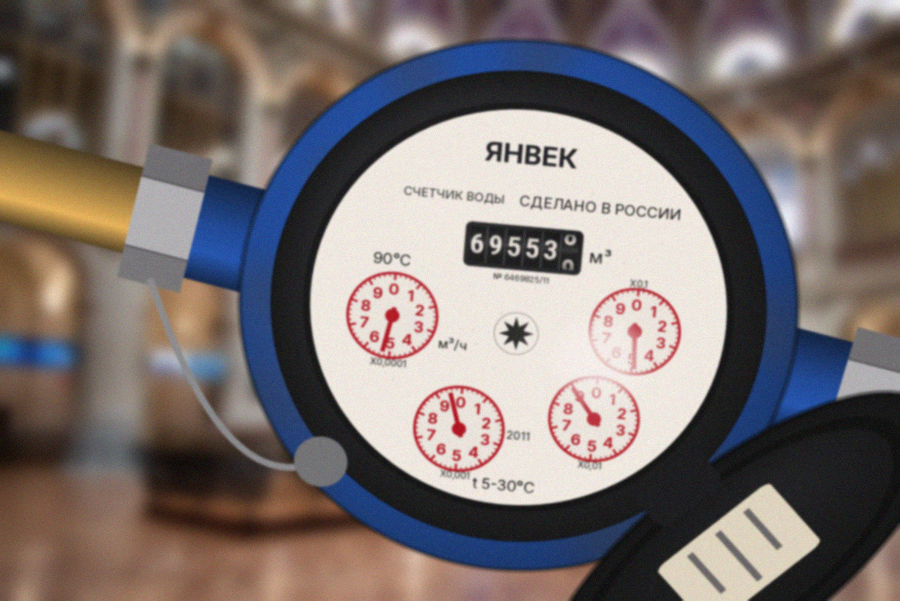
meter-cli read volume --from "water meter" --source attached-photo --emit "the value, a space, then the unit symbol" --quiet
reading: 695538.4895 m³
